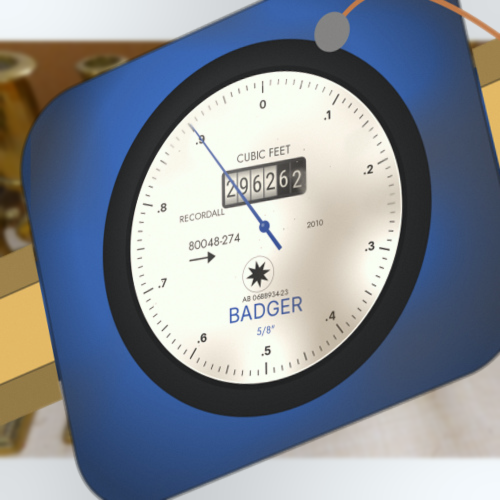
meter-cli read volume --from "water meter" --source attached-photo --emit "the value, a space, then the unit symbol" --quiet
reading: 296261.90 ft³
